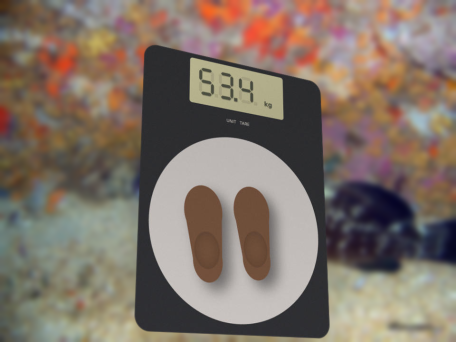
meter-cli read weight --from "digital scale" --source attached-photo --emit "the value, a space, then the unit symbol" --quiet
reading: 53.4 kg
